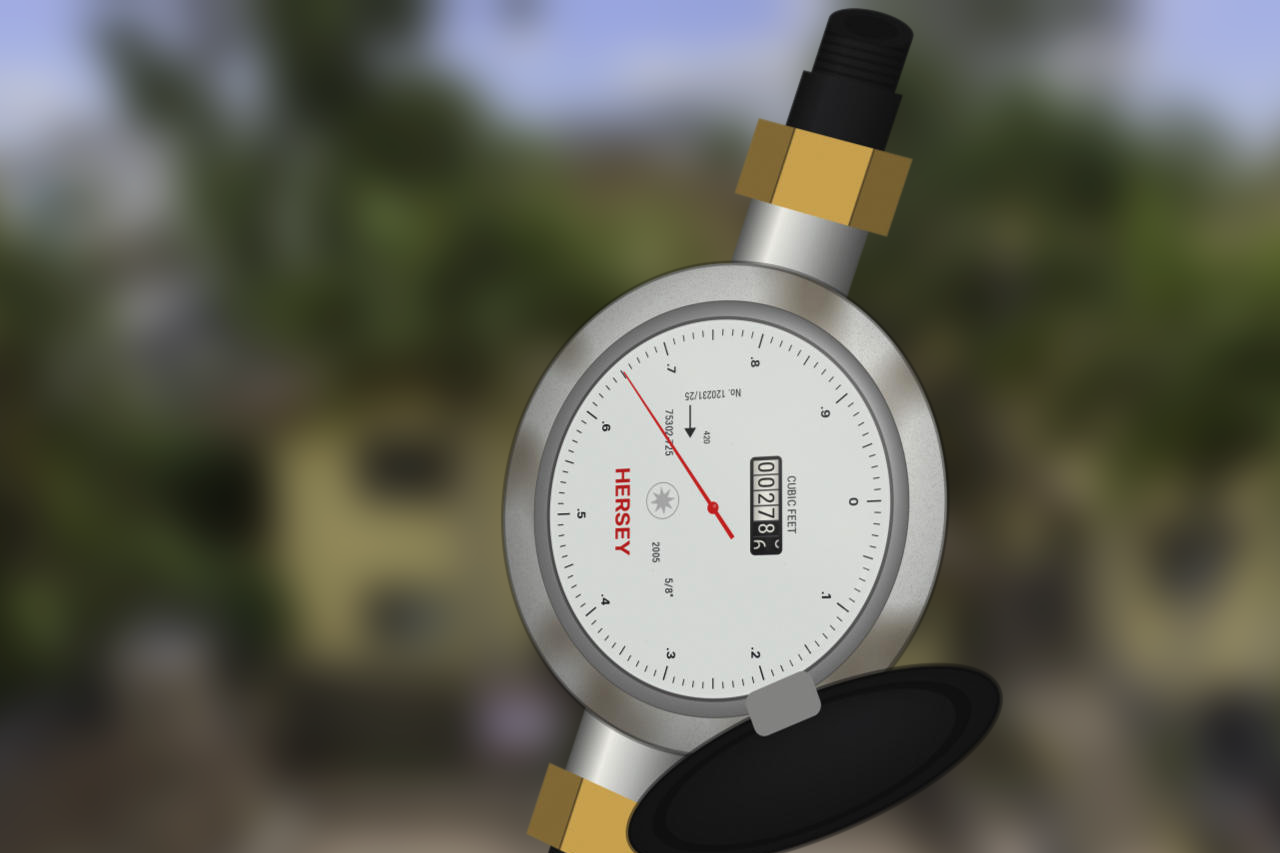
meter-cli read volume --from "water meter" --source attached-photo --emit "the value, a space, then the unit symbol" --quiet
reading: 2785.65 ft³
